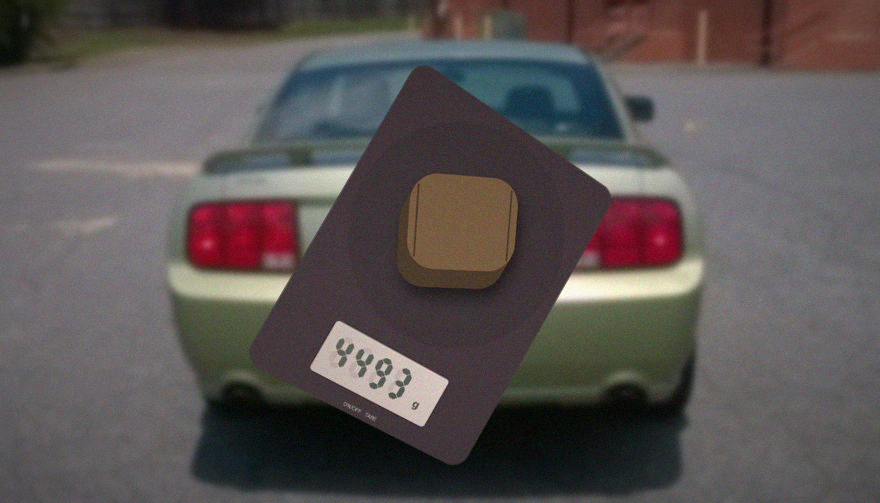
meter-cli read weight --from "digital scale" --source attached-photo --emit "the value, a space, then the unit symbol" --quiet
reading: 4493 g
